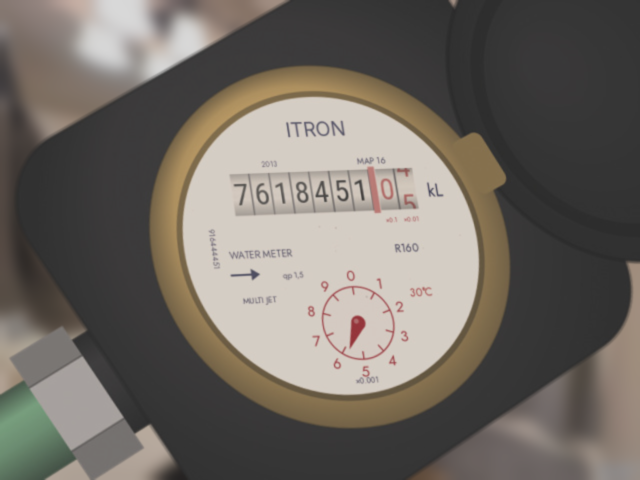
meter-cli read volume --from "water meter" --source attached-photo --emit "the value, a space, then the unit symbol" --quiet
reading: 7618451.045 kL
